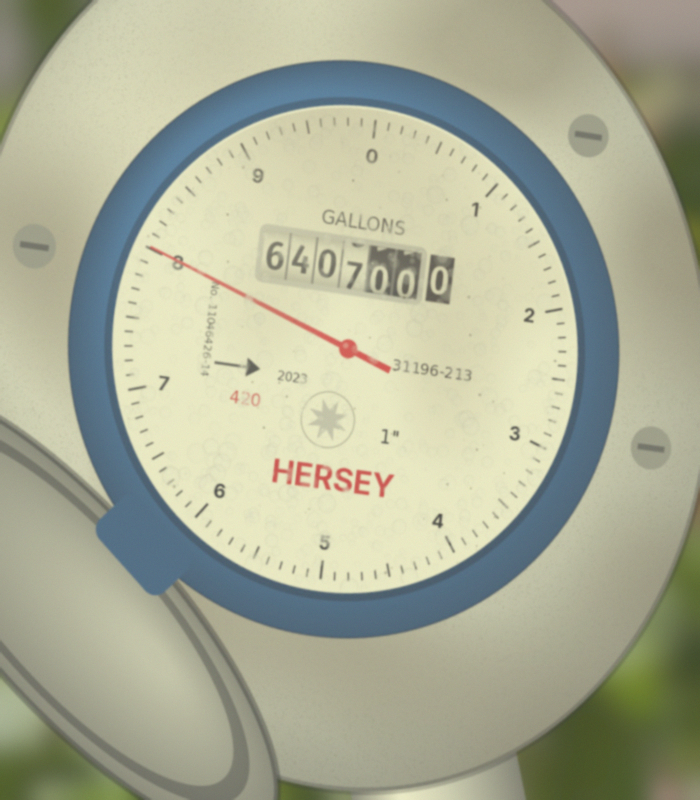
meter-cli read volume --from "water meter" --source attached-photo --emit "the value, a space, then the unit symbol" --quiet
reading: 6406998.0 gal
